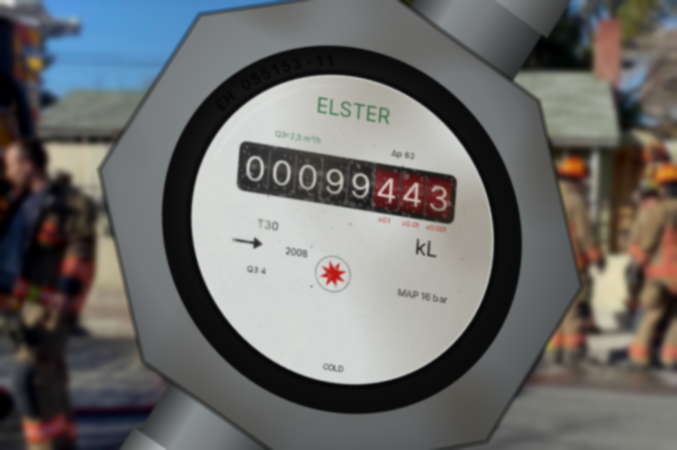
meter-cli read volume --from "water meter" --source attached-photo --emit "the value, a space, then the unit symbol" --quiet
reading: 99.443 kL
